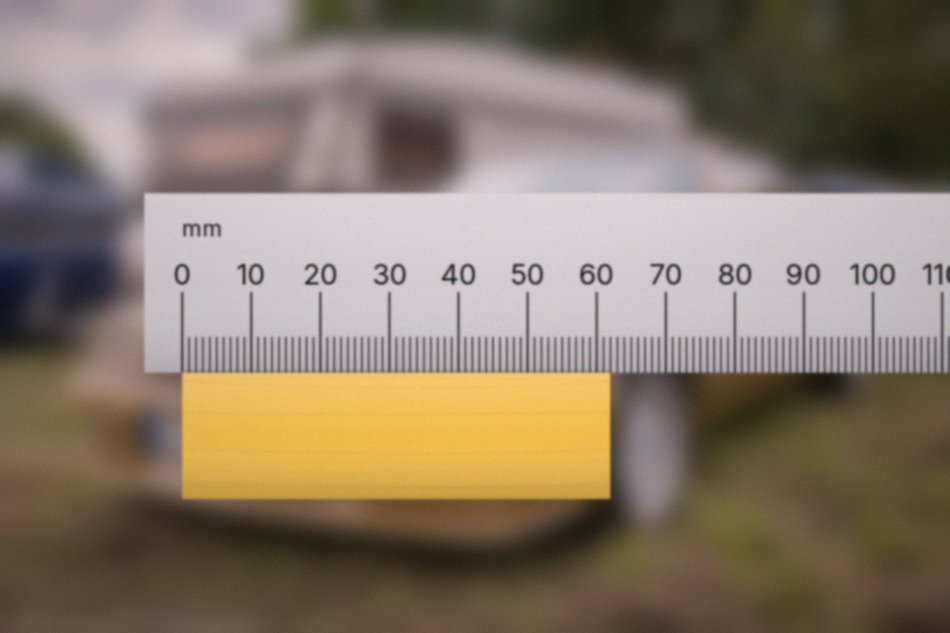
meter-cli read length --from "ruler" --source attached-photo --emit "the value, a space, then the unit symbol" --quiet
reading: 62 mm
